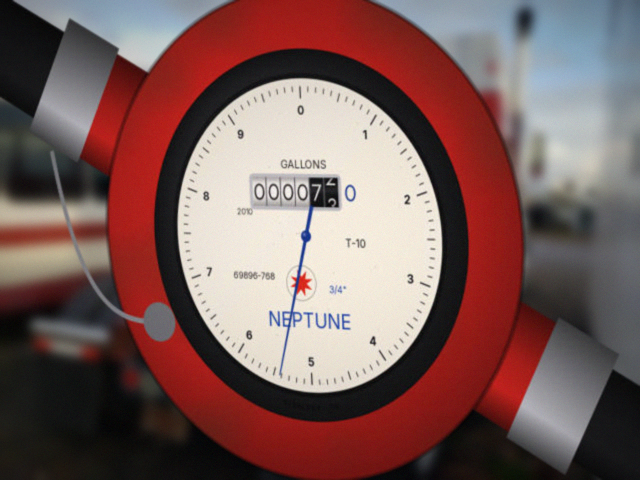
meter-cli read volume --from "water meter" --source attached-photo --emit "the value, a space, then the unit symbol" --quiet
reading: 725.4 gal
